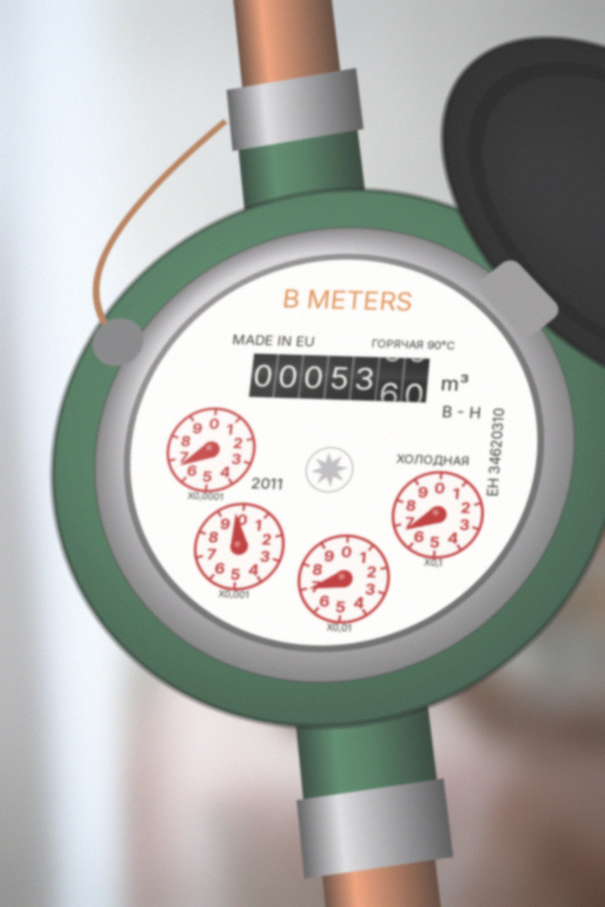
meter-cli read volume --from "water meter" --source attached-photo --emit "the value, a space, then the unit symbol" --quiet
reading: 5359.6696 m³
